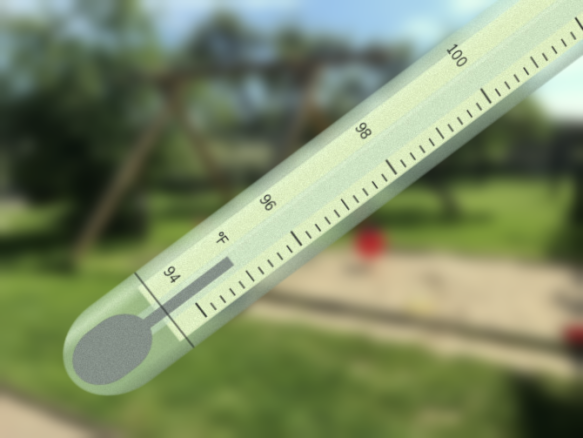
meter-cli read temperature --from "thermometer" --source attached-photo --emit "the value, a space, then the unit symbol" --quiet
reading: 94.9 °F
